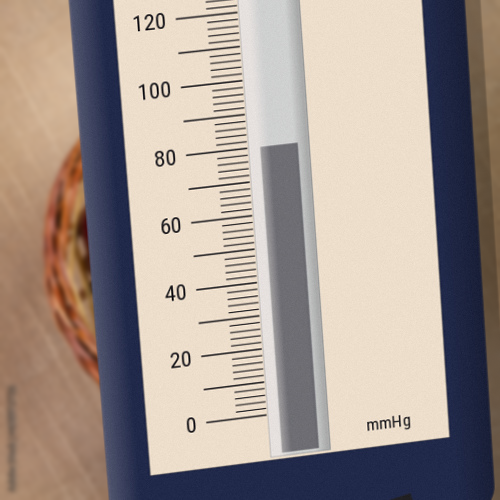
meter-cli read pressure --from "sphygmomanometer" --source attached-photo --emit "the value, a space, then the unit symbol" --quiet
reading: 80 mmHg
